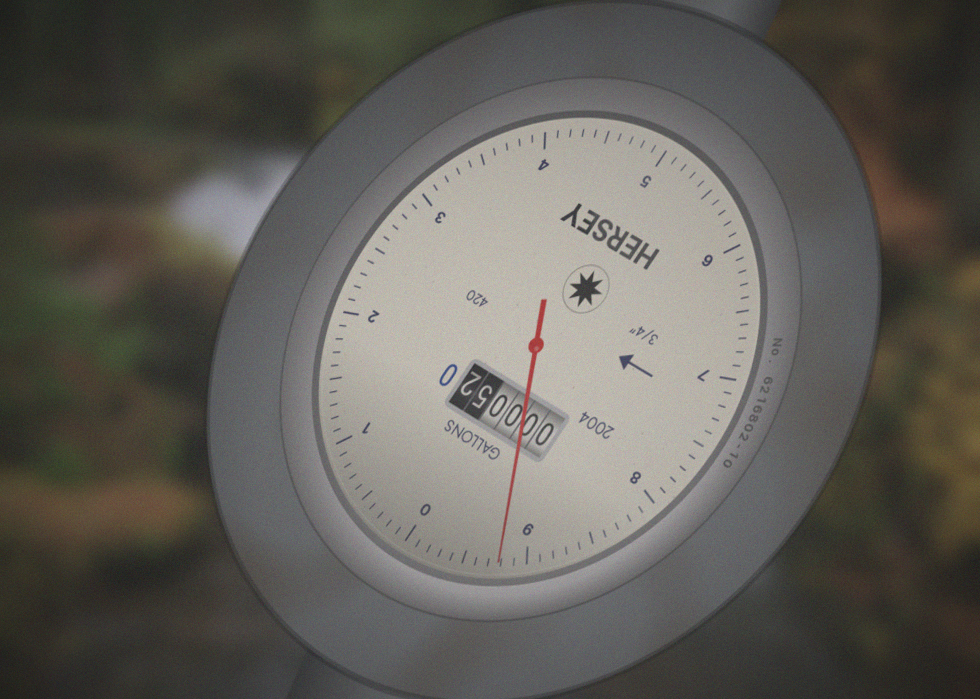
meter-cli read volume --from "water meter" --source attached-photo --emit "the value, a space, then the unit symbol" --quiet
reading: 519.2 gal
